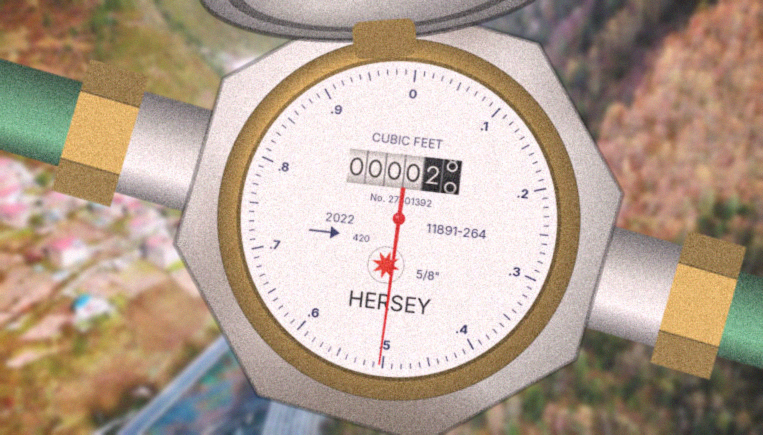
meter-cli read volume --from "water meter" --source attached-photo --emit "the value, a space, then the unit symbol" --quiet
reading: 28.50 ft³
